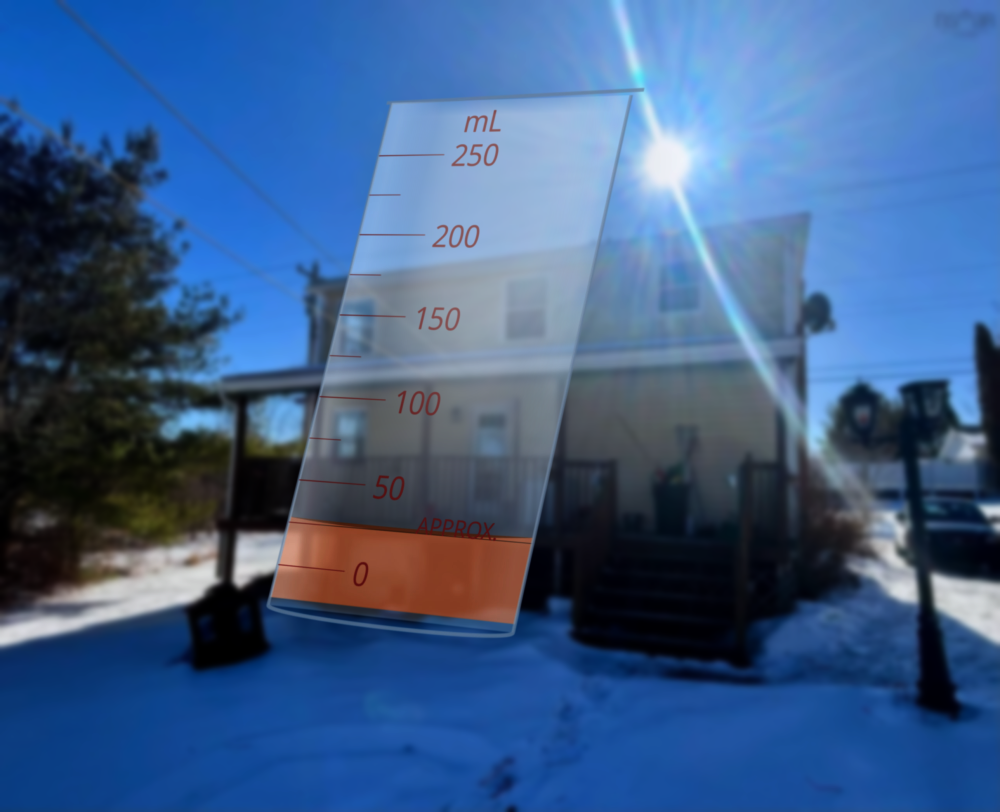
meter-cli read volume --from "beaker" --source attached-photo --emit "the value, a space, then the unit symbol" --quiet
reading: 25 mL
